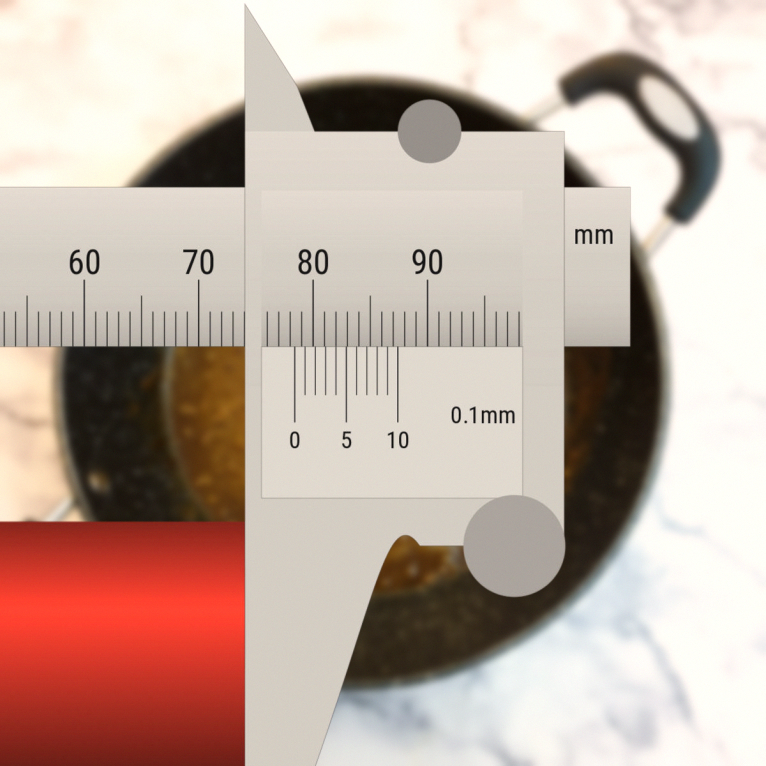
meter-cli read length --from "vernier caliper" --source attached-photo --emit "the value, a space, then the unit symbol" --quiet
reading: 78.4 mm
